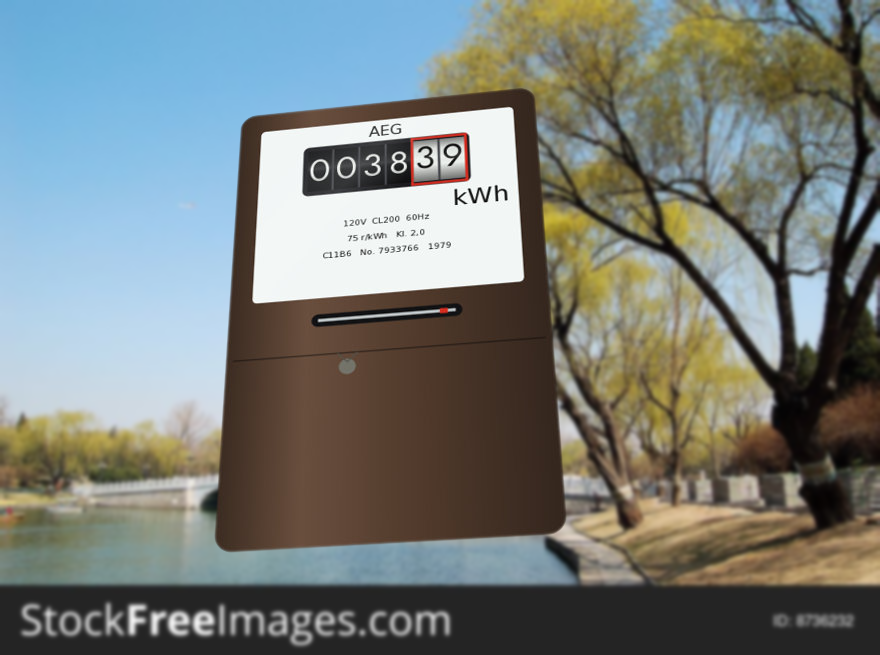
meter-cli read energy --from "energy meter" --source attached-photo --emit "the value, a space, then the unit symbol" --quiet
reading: 38.39 kWh
